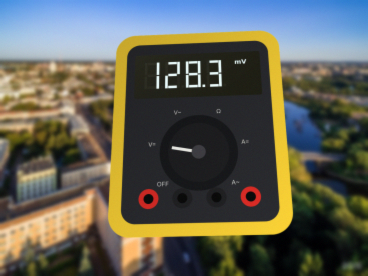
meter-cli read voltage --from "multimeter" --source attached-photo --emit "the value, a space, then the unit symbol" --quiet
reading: 128.3 mV
